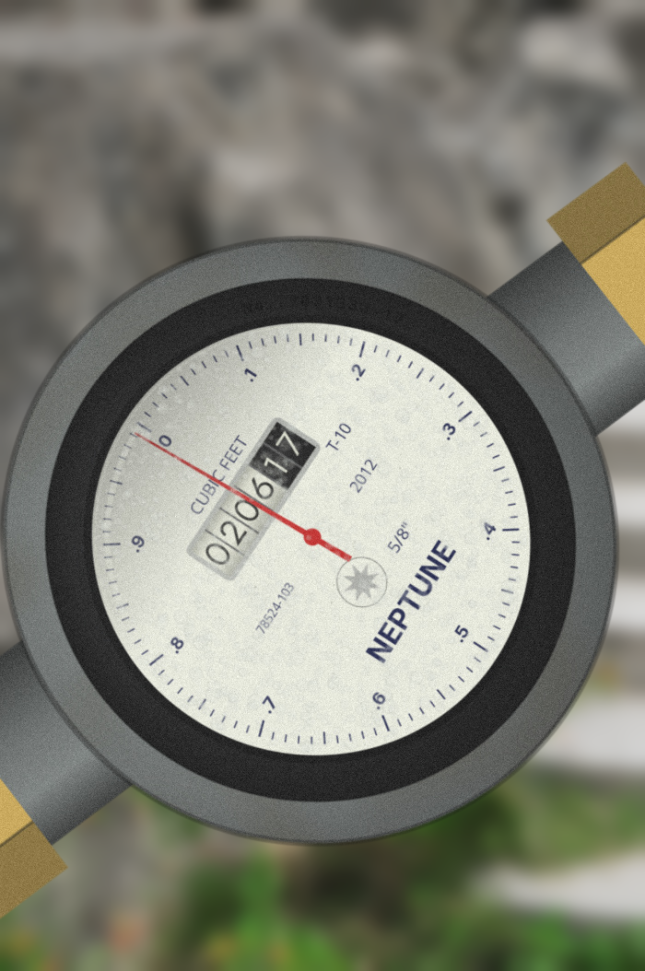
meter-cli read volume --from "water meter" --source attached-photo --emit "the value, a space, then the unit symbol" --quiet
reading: 20616.99 ft³
